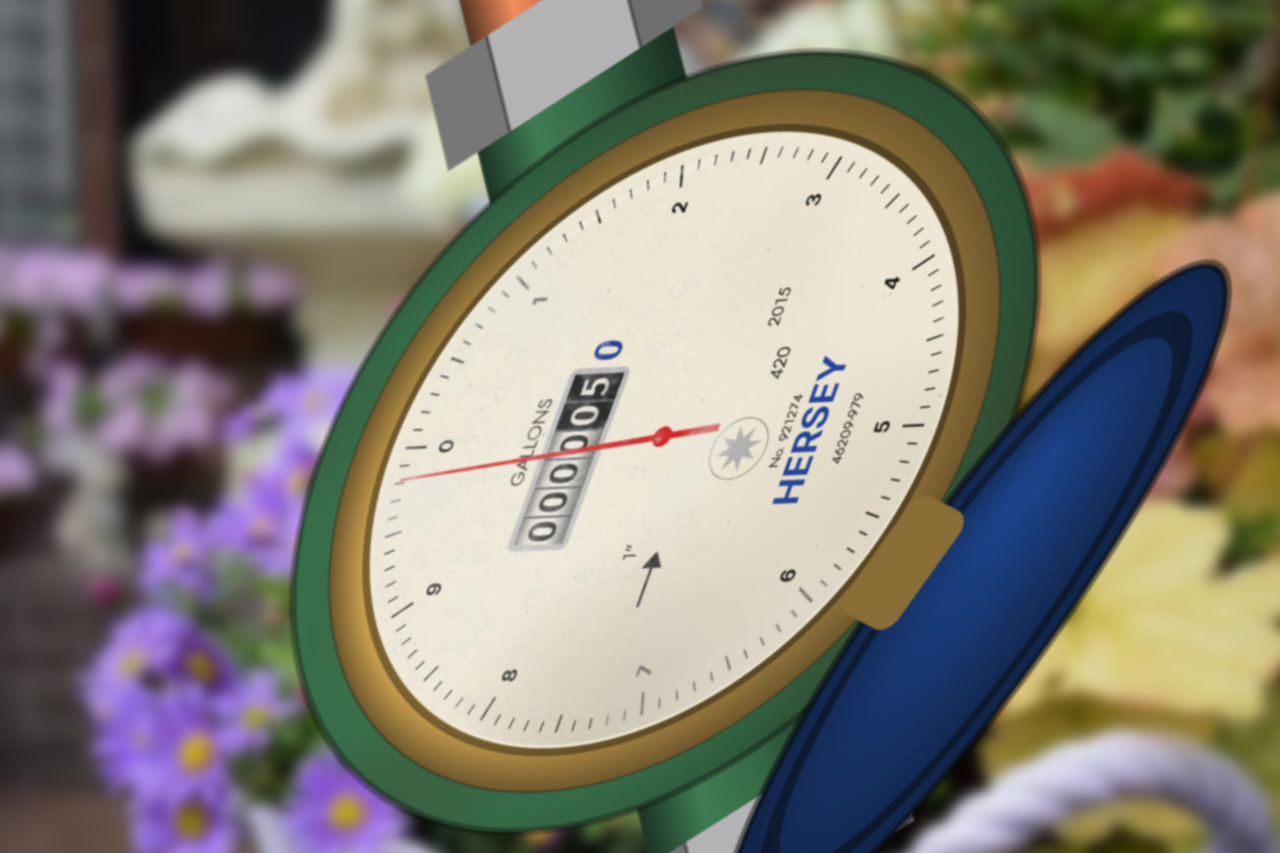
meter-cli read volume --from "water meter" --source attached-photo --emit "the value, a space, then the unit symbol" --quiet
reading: 49.8 gal
